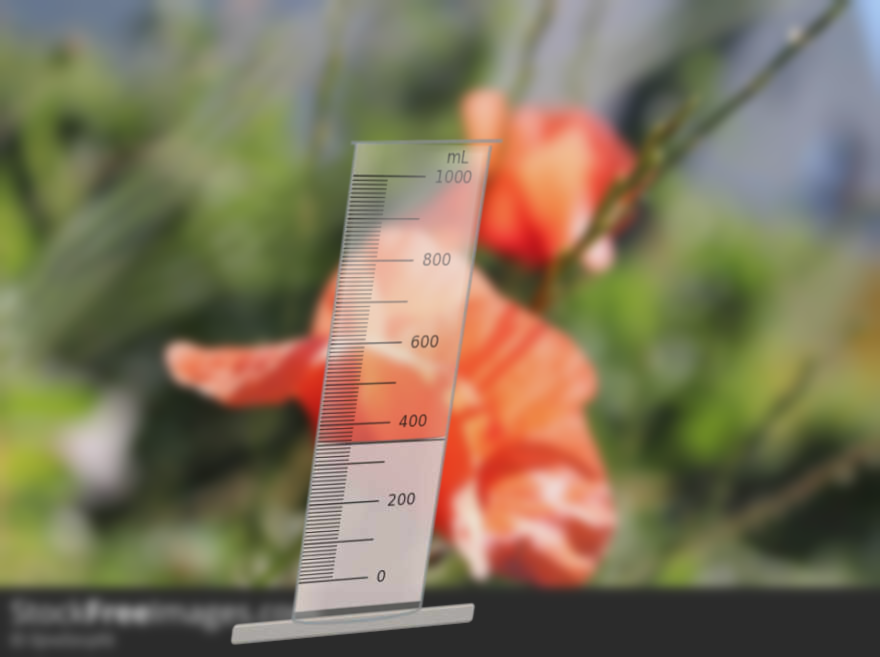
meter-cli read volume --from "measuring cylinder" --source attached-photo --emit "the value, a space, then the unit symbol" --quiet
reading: 350 mL
